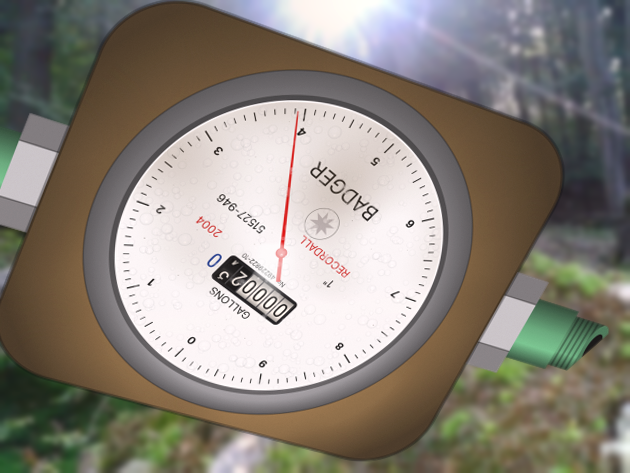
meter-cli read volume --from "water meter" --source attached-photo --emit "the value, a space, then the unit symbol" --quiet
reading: 233.9 gal
